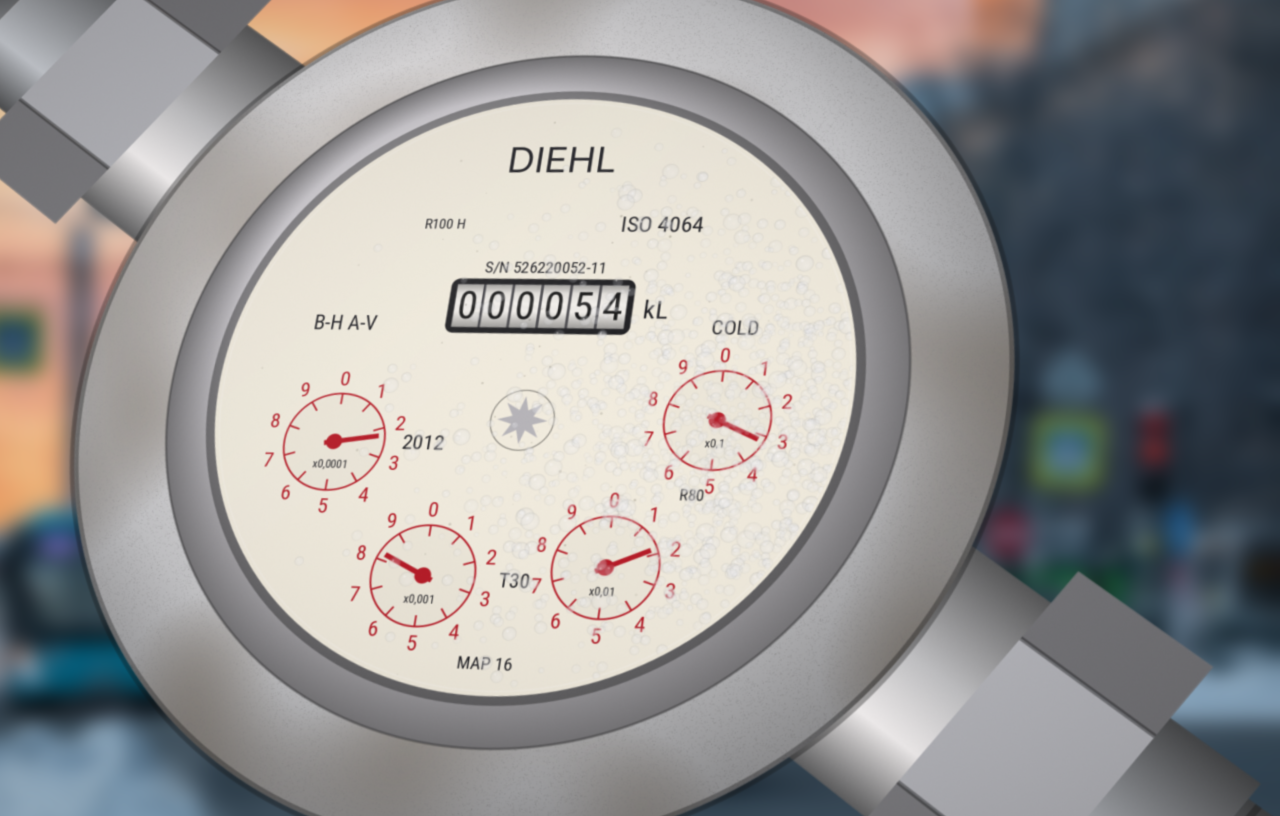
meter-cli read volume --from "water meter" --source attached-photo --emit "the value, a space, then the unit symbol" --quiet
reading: 54.3182 kL
